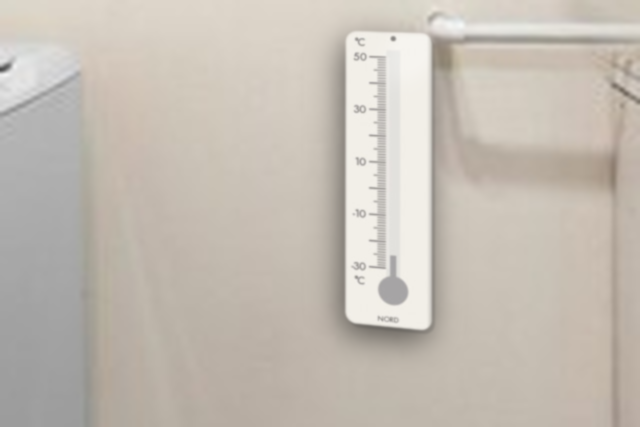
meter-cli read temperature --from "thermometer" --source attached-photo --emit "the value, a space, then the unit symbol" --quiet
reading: -25 °C
